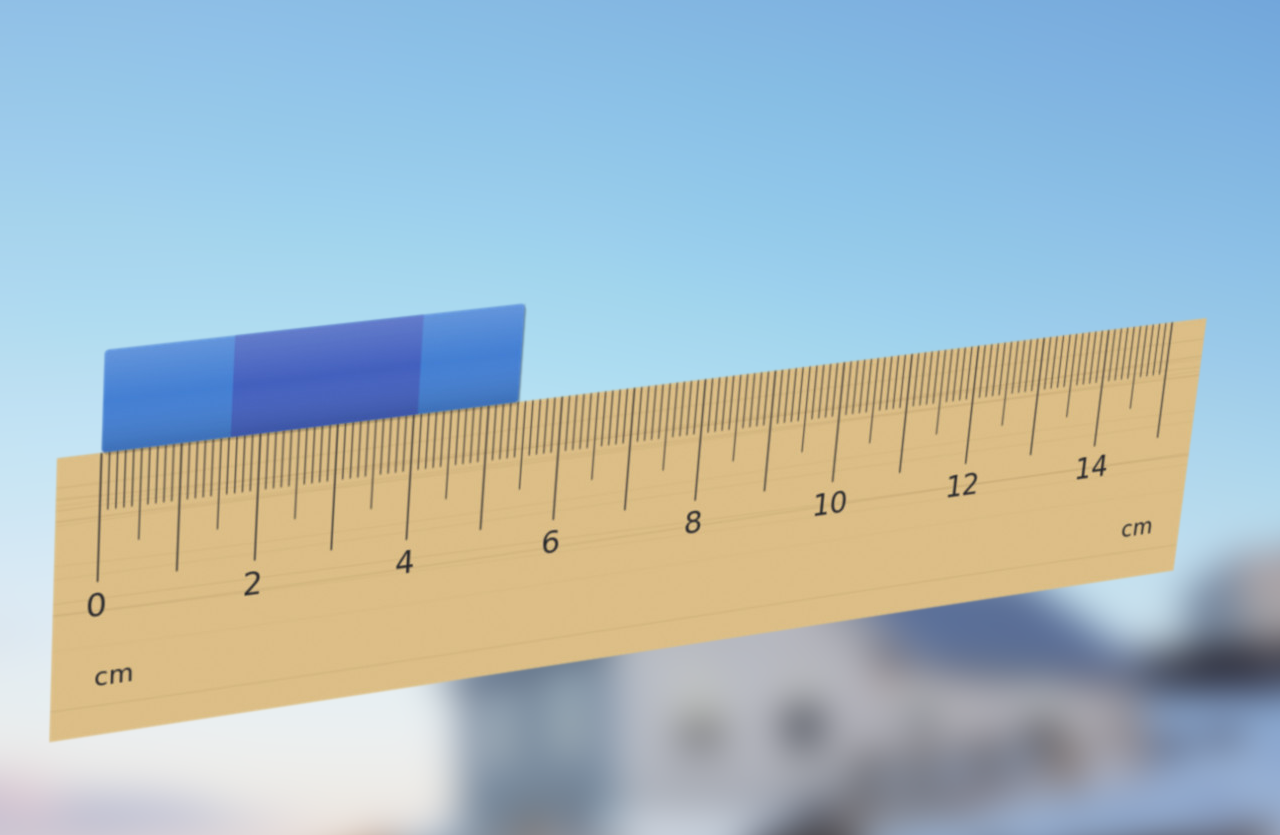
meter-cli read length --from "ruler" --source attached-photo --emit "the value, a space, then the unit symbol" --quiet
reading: 5.4 cm
